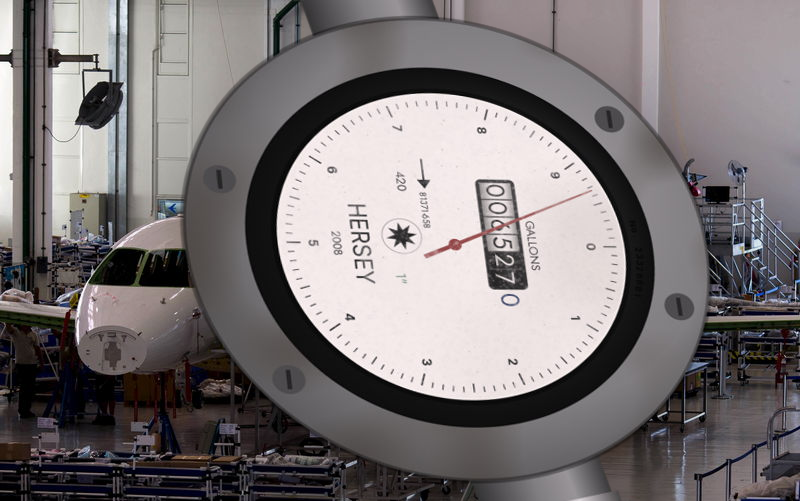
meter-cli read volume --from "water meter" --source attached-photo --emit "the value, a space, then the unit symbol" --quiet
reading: 65269.3 gal
